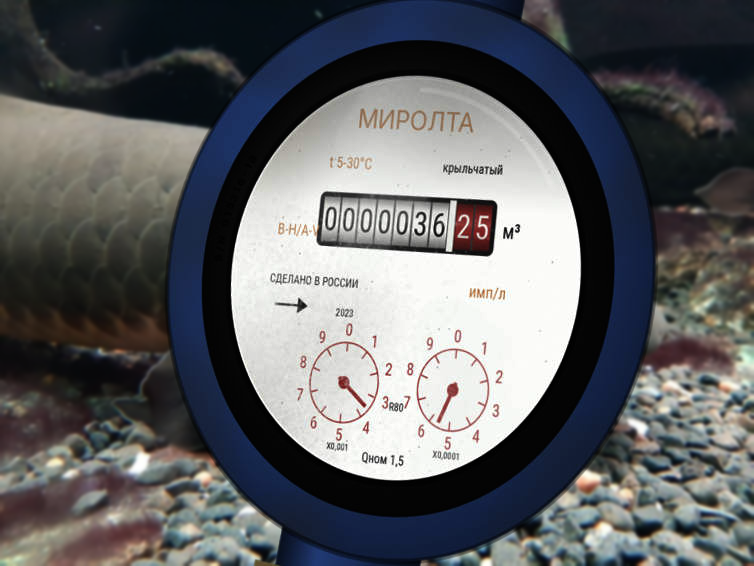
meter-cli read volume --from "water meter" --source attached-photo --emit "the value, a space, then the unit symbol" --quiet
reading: 36.2535 m³
